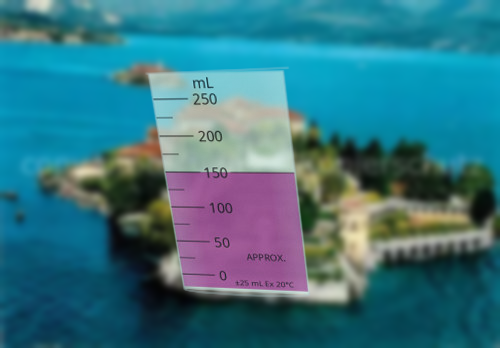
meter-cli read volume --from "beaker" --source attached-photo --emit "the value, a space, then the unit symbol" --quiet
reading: 150 mL
